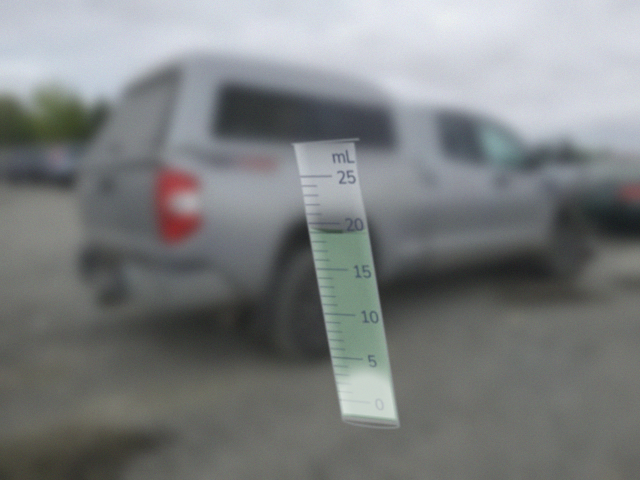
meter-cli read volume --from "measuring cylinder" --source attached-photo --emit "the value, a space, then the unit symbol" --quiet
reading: 19 mL
